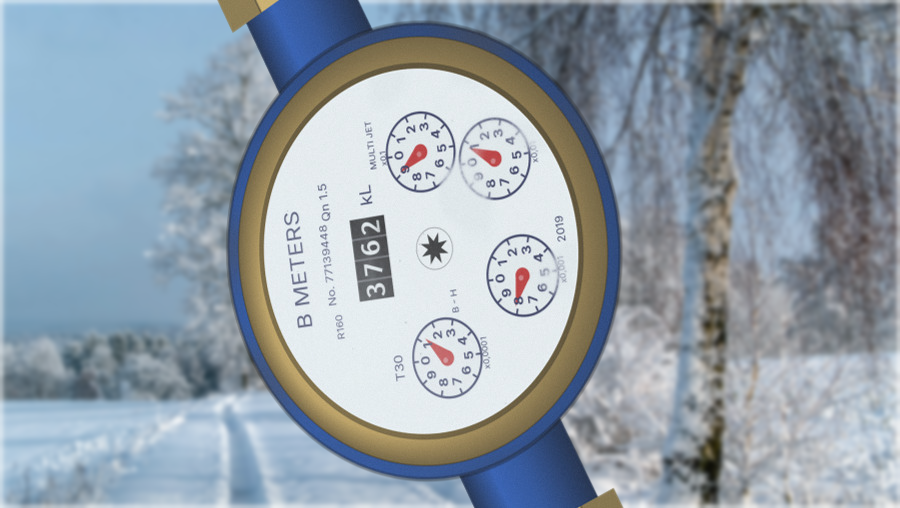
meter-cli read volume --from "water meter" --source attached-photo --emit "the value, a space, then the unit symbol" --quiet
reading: 3761.9081 kL
